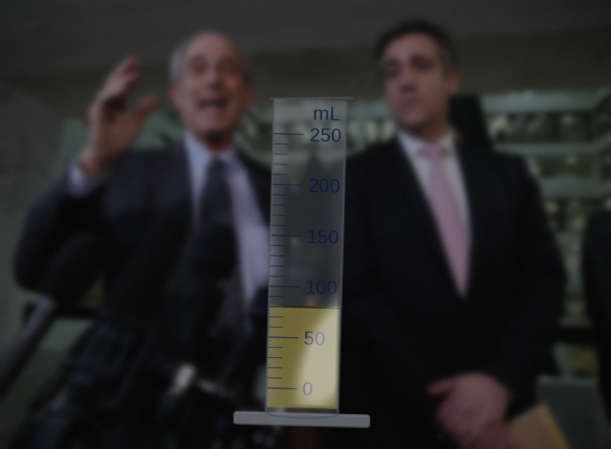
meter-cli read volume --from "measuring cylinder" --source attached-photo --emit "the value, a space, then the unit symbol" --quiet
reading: 80 mL
